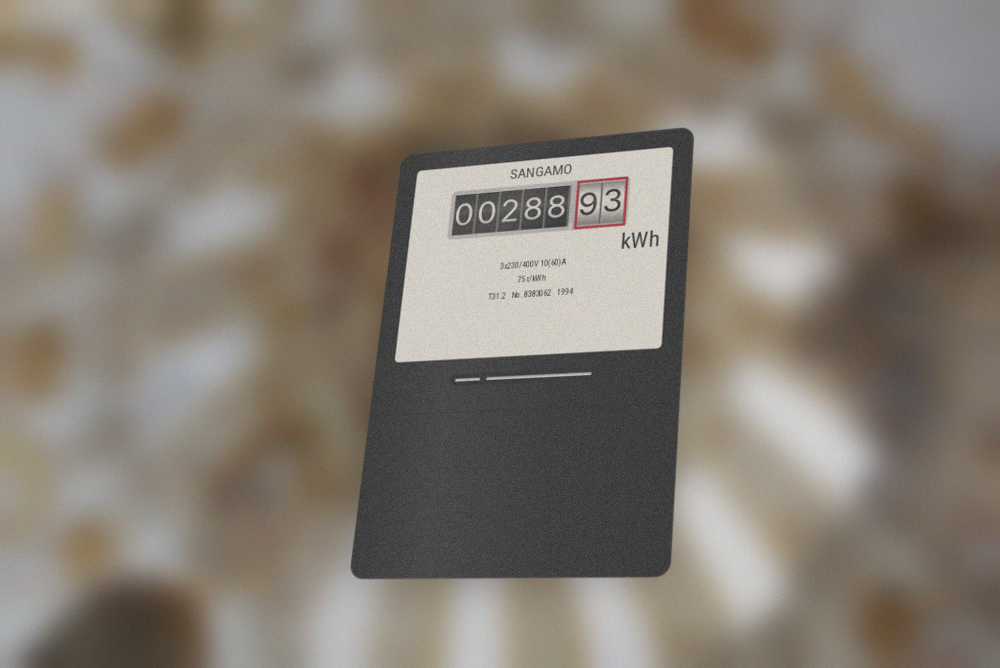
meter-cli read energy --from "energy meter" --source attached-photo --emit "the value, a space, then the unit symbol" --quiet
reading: 288.93 kWh
